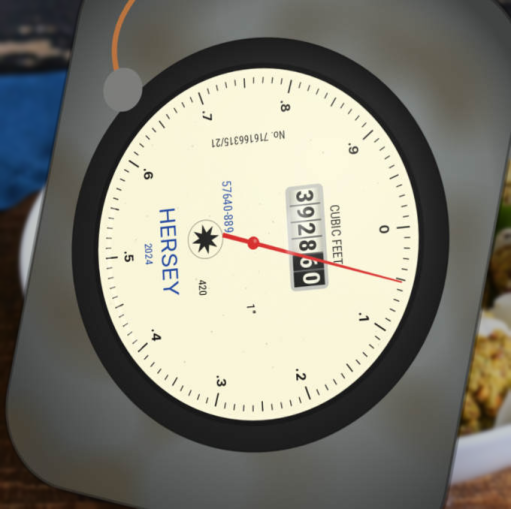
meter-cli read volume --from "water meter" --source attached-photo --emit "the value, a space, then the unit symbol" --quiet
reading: 392860.05 ft³
